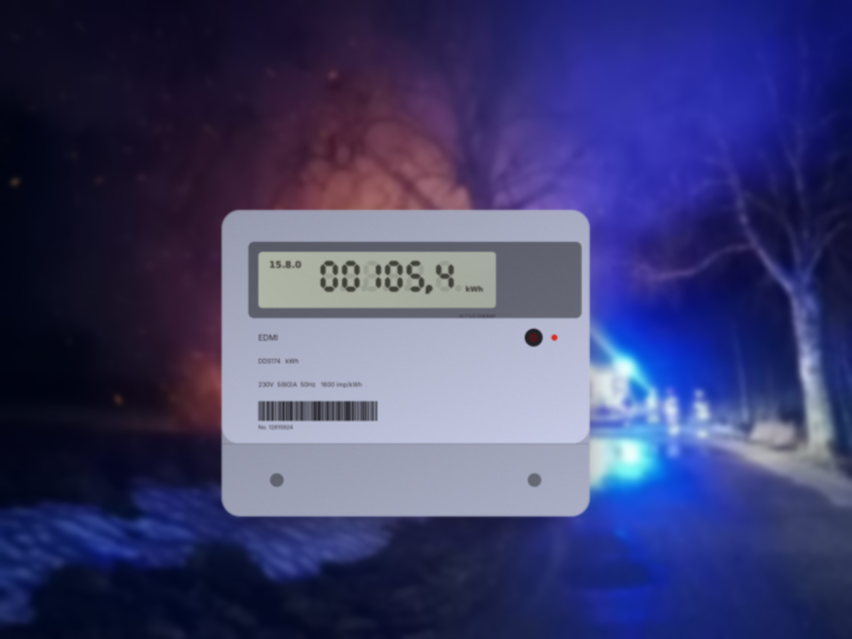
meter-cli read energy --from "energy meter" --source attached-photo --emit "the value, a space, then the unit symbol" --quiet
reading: 105.4 kWh
